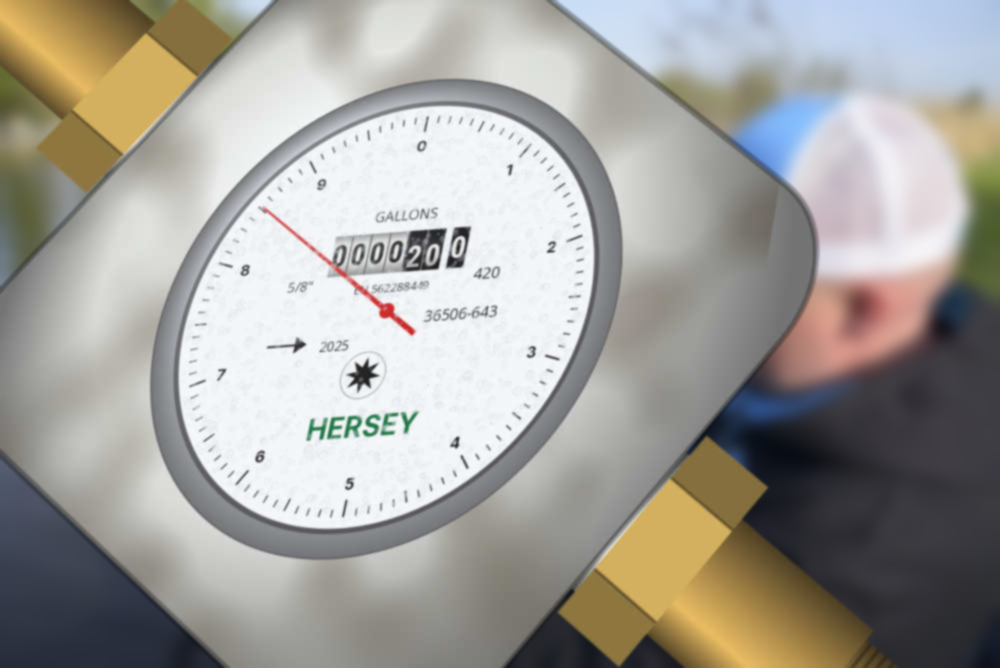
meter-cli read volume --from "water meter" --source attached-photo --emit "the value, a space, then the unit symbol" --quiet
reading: 198.5 gal
